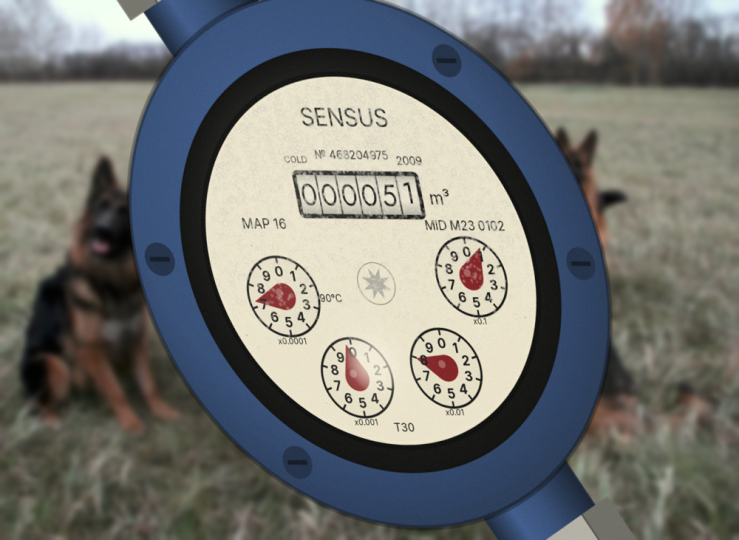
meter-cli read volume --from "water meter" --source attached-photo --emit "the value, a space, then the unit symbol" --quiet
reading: 51.0797 m³
